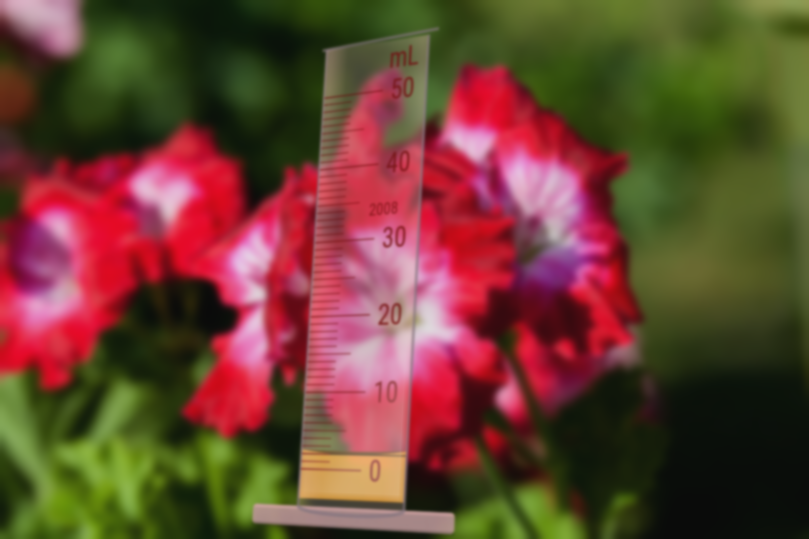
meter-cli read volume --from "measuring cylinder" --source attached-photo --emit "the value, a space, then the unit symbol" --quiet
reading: 2 mL
